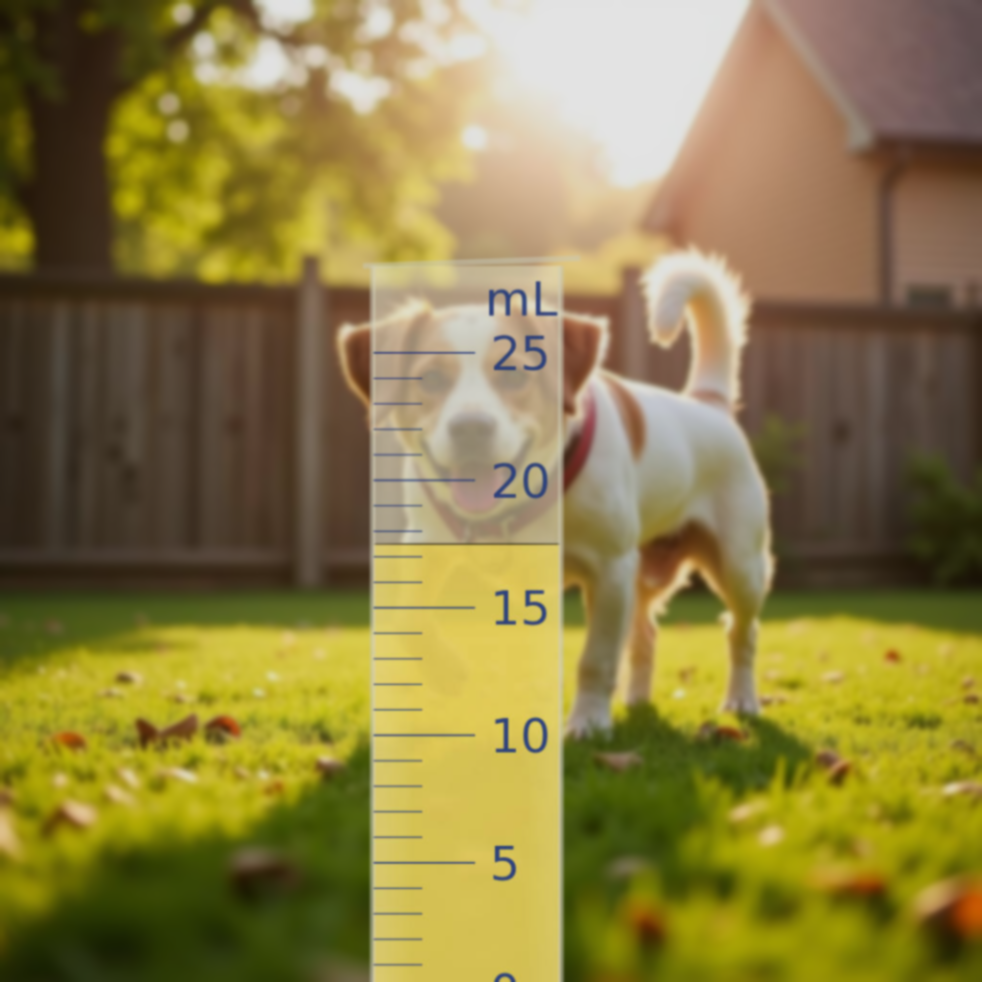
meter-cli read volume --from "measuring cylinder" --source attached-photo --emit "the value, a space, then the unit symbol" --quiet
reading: 17.5 mL
